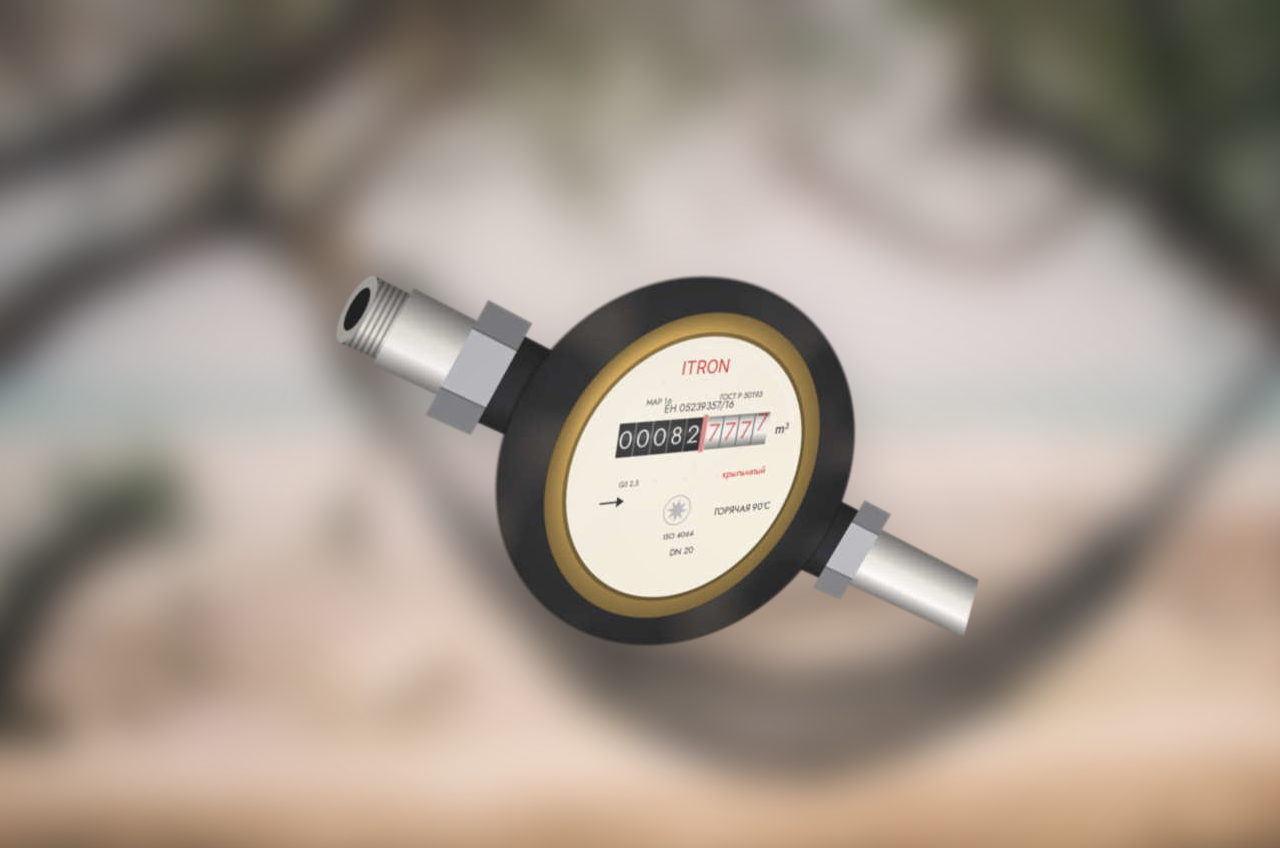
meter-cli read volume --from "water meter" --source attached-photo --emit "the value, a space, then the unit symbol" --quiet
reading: 82.7777 m³
